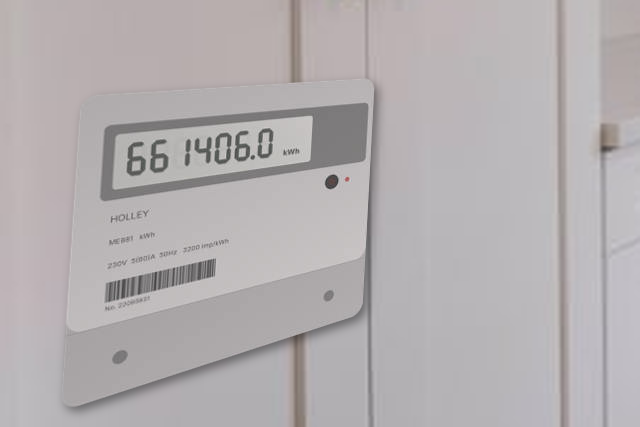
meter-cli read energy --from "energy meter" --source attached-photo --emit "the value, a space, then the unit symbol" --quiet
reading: 661406.0 kWh
